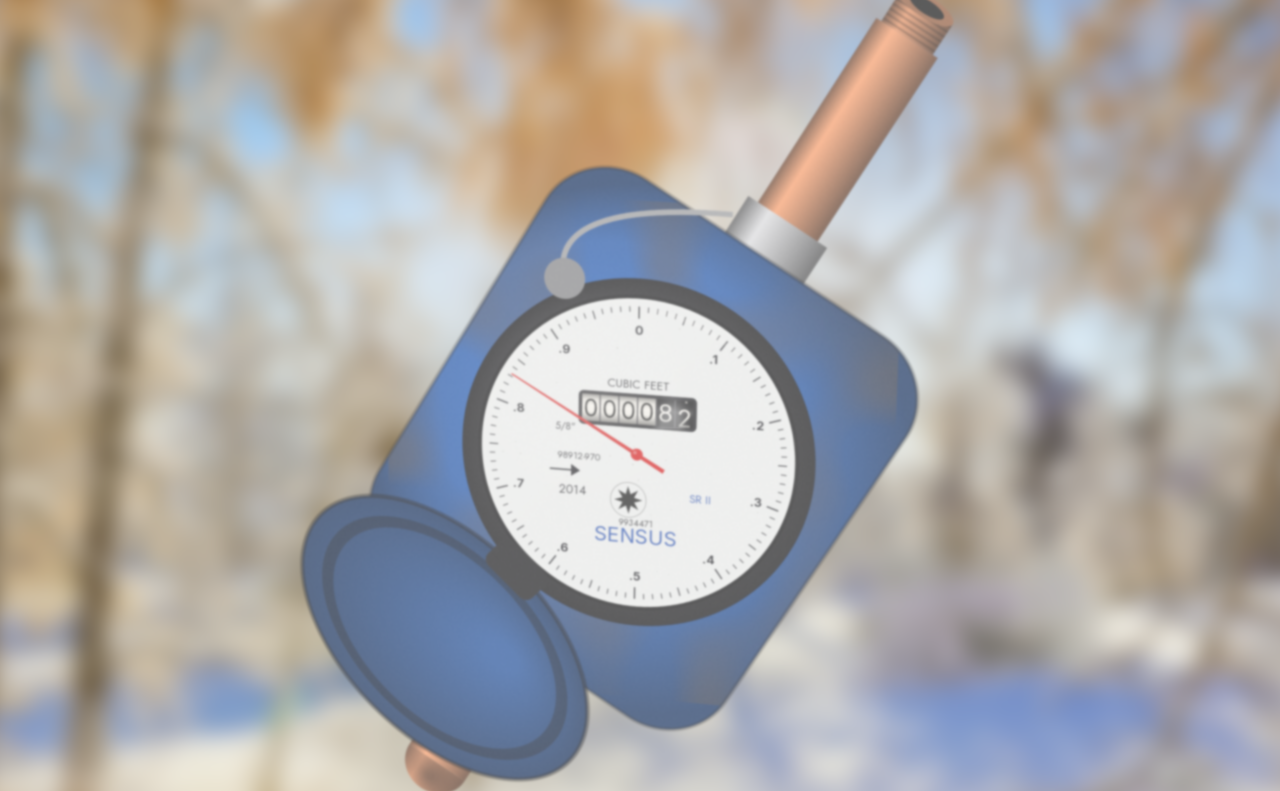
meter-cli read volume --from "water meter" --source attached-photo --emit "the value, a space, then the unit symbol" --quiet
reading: 81.83 ft³
